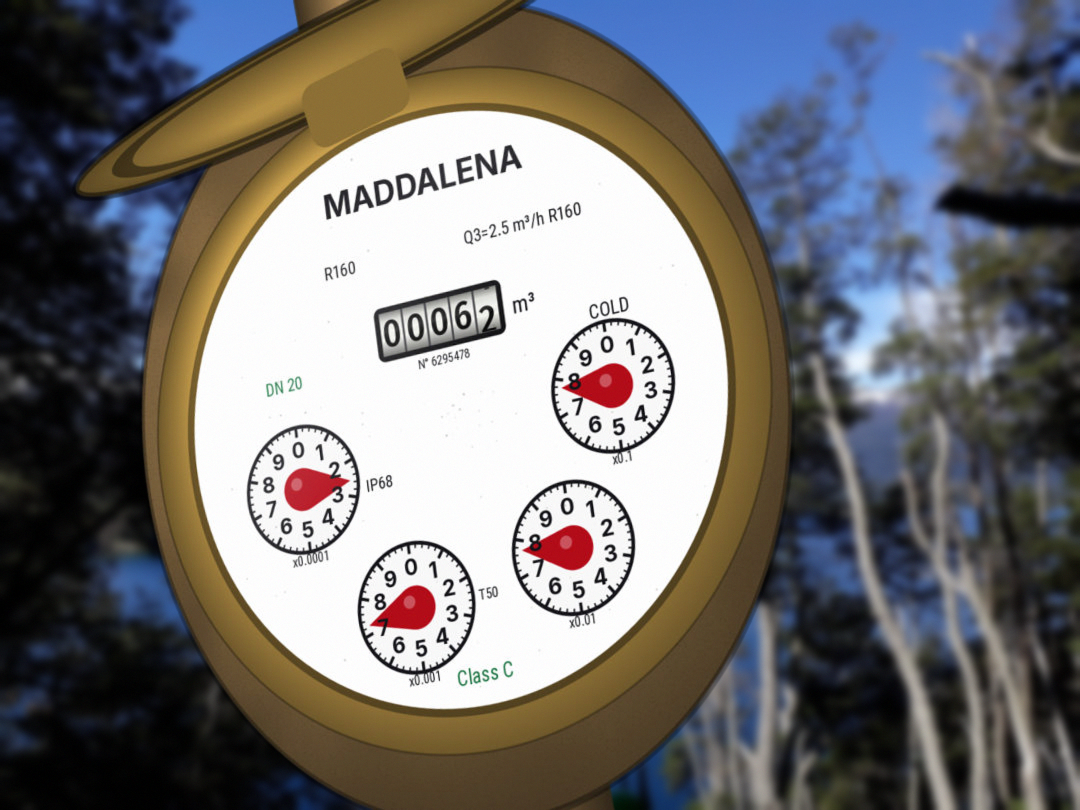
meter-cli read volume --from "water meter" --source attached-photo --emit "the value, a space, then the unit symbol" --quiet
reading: 61.7772 m³
